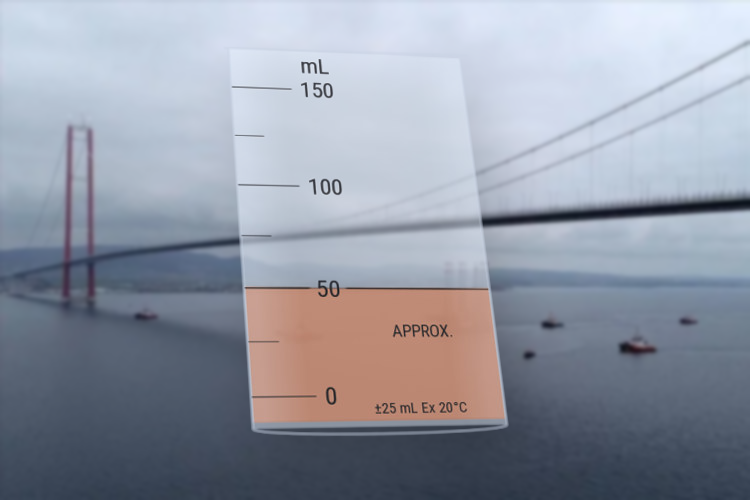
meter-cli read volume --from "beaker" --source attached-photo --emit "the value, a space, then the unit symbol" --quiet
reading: 50 mL
